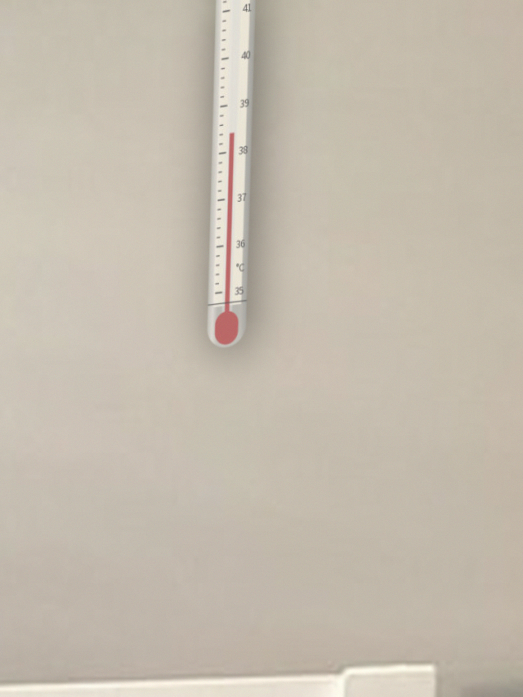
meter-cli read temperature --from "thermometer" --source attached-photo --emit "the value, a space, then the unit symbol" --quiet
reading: 38.4 °C
